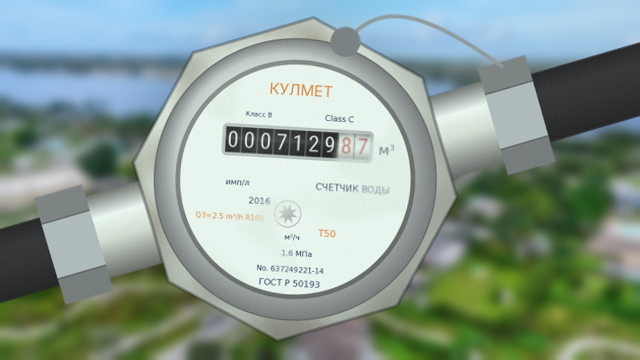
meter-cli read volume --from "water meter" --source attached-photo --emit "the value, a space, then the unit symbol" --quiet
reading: 7129.87 m³
